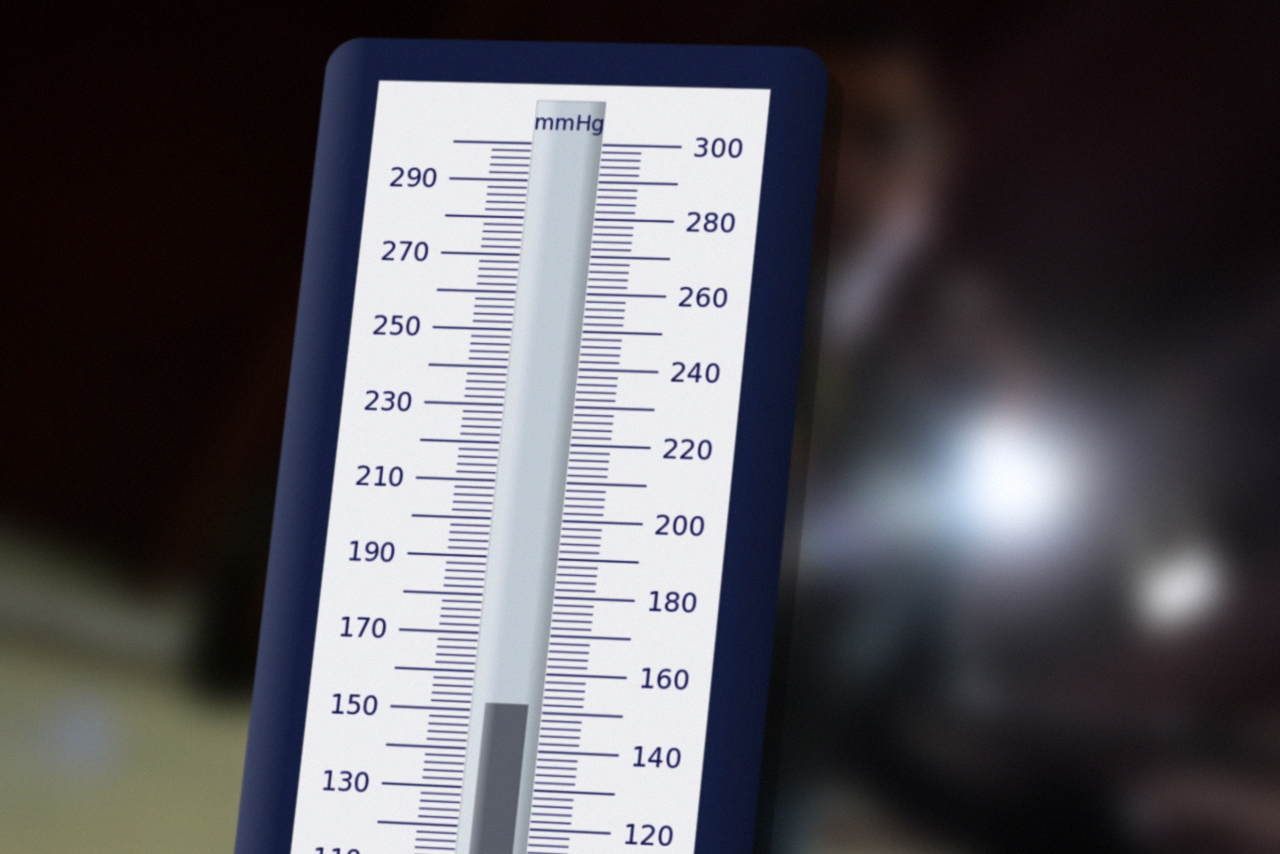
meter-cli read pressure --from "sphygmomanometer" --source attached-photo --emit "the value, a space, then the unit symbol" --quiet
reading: 152 mmHg
